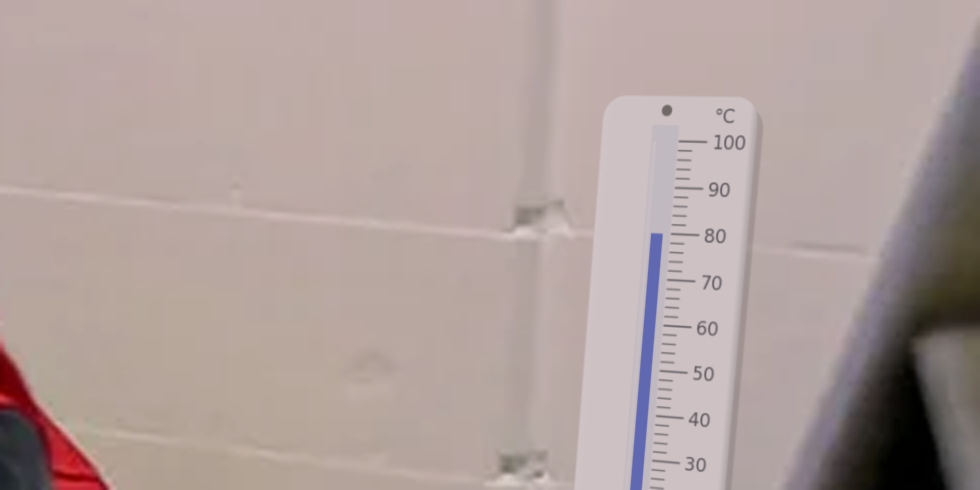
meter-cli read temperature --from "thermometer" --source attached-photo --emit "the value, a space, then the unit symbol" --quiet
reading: 80 °C
